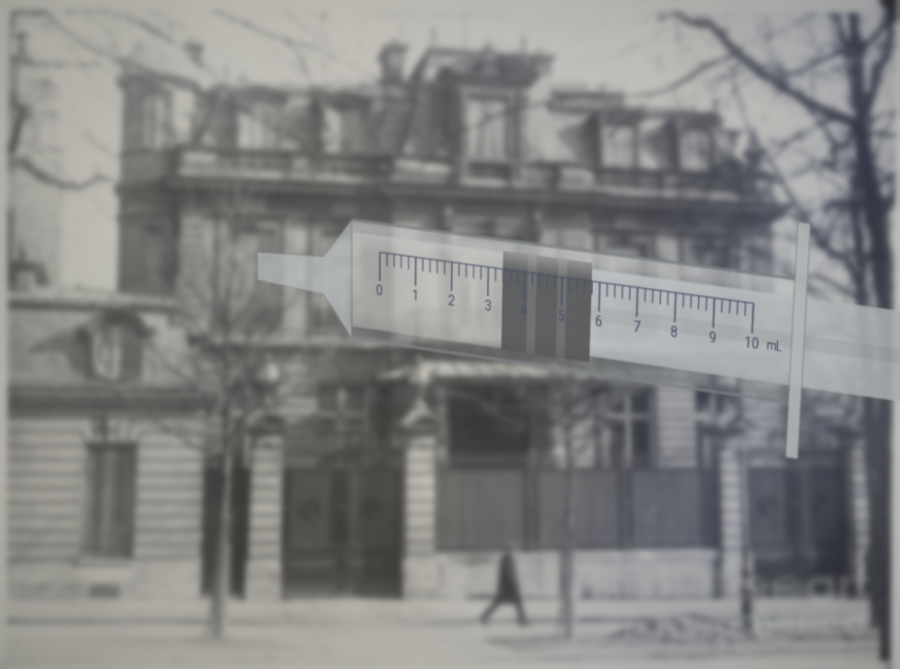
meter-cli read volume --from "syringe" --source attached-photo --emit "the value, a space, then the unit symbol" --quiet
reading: 3.4 mL
